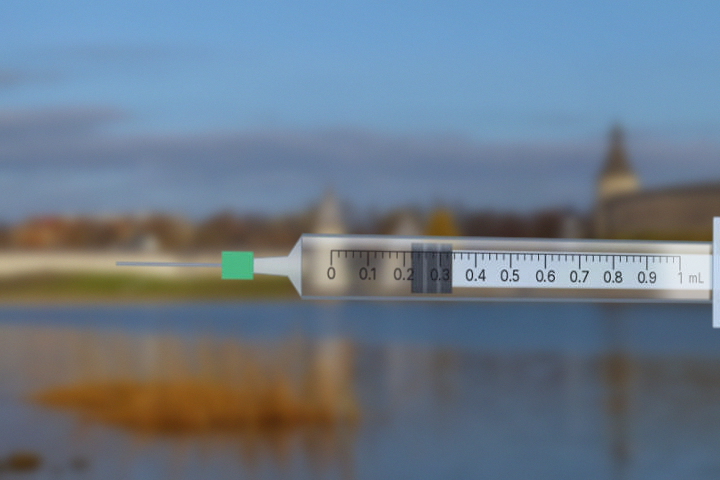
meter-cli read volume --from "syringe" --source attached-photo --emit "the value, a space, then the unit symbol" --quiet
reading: 0.22 mL
